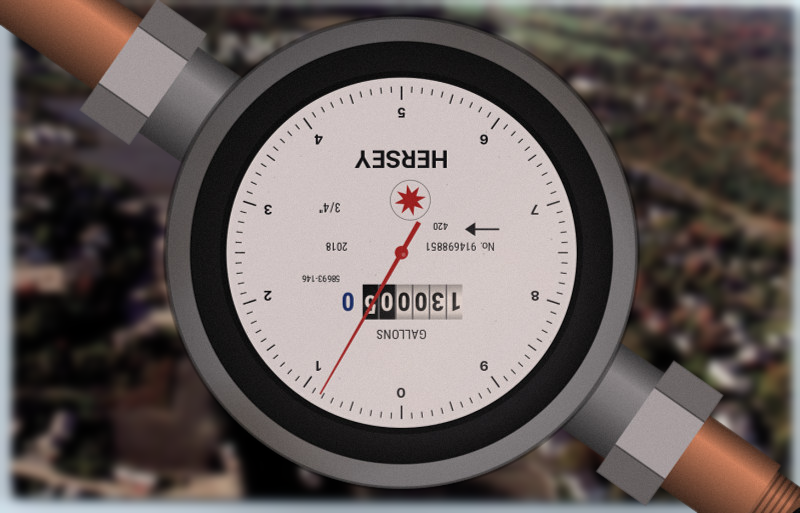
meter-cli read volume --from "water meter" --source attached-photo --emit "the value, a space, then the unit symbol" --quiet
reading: 1300050.8 gal
